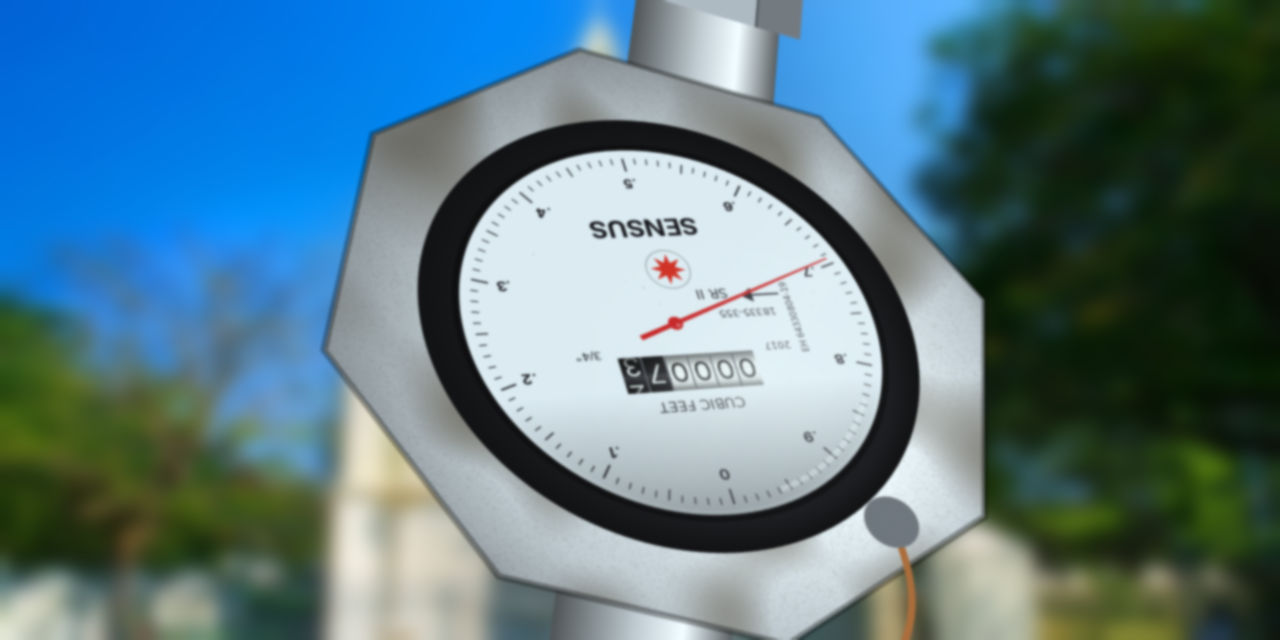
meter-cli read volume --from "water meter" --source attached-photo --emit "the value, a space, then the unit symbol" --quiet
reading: 72.69 ft³
